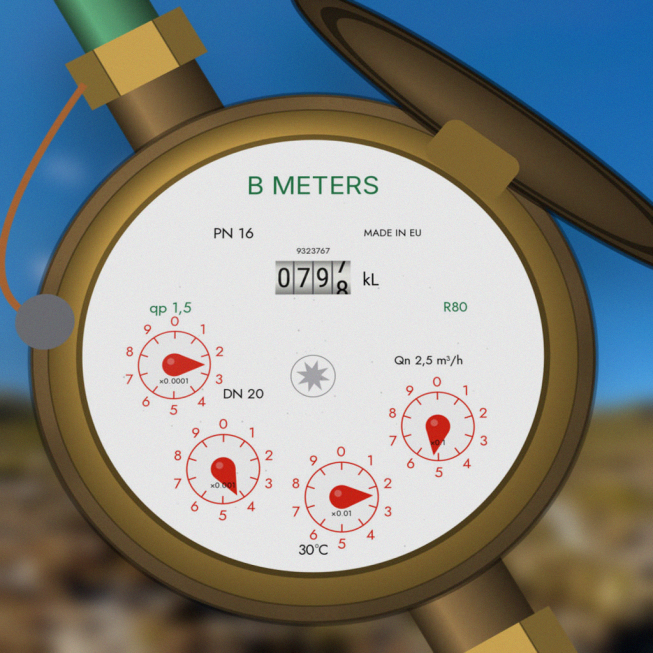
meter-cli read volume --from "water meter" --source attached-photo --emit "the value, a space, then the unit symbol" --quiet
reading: 797.5242 kL
